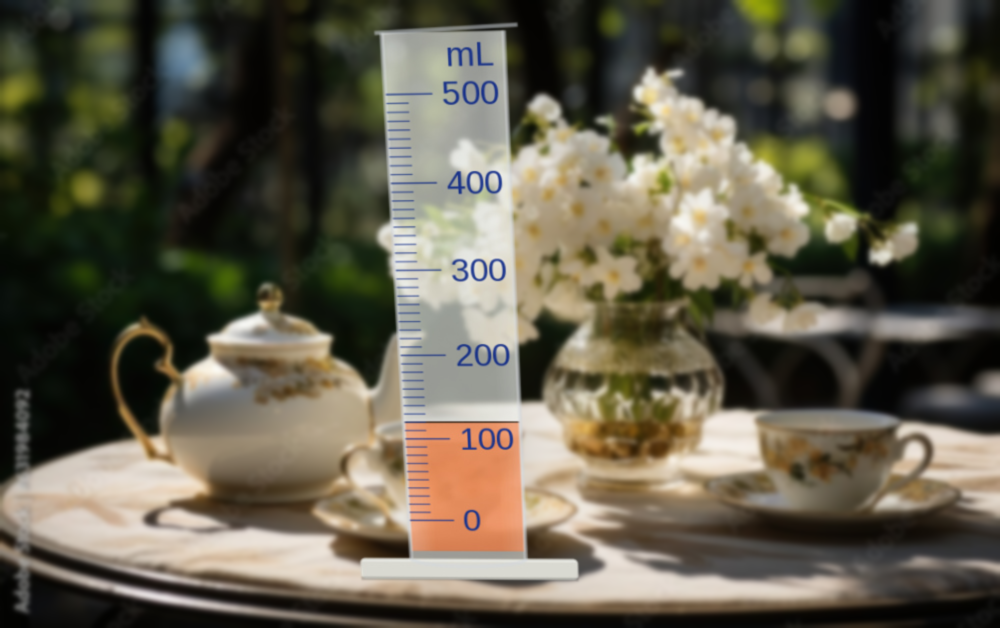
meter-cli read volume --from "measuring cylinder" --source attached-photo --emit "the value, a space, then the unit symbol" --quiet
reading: 120 mL
